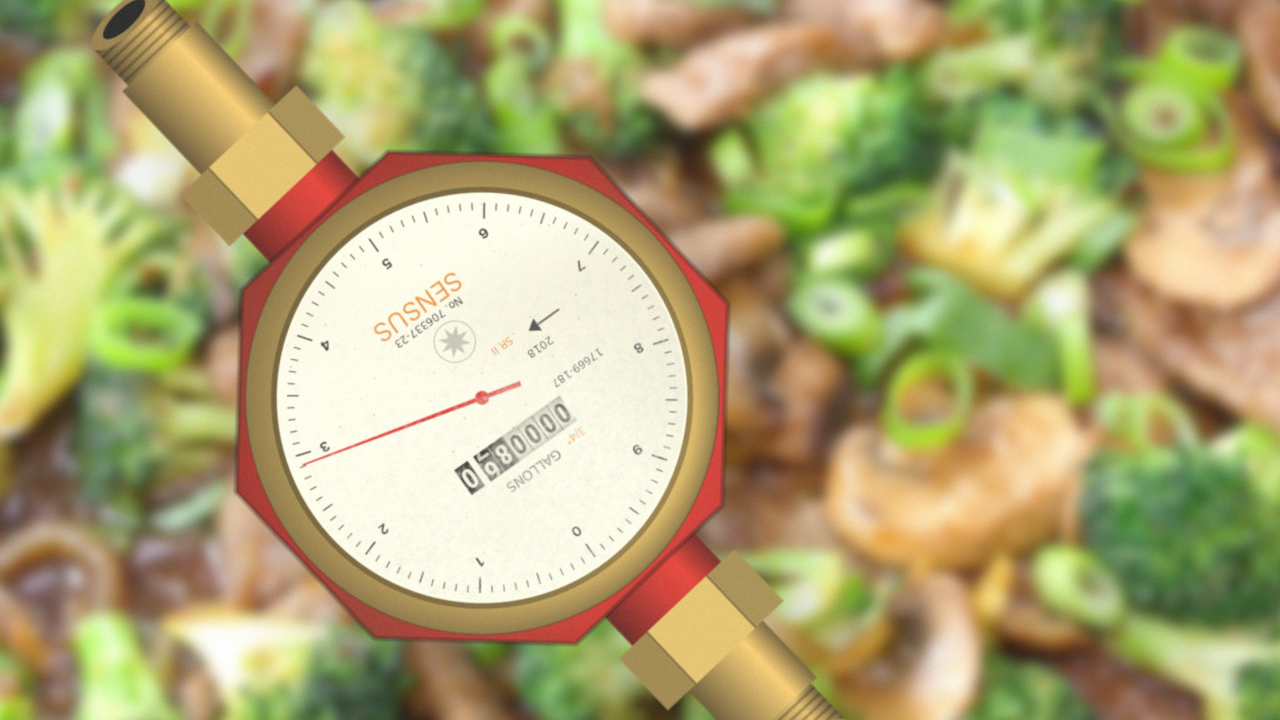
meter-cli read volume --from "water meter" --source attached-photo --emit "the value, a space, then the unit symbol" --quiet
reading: 862.9 gal
